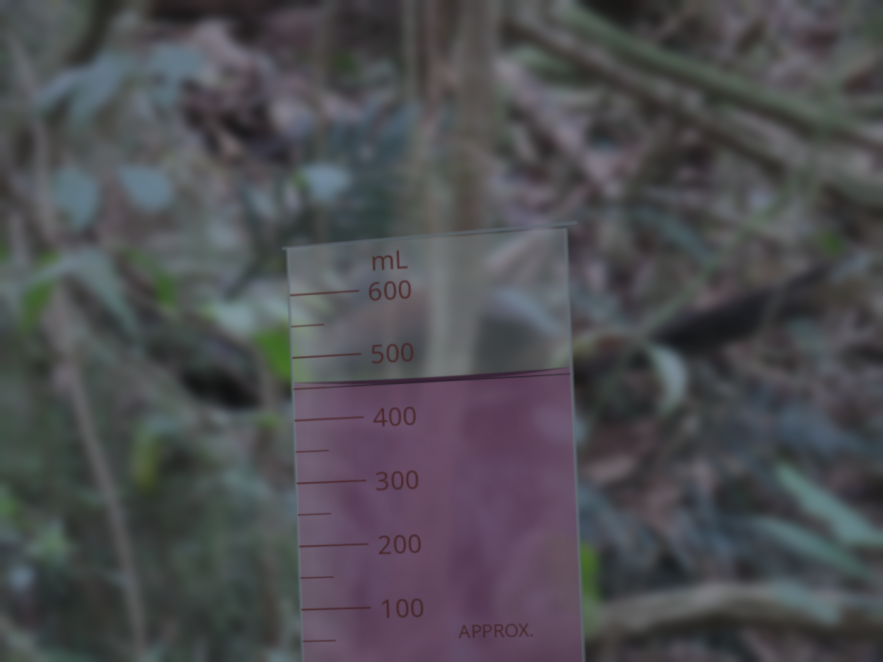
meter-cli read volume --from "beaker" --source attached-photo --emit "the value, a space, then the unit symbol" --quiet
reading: 450 mL
